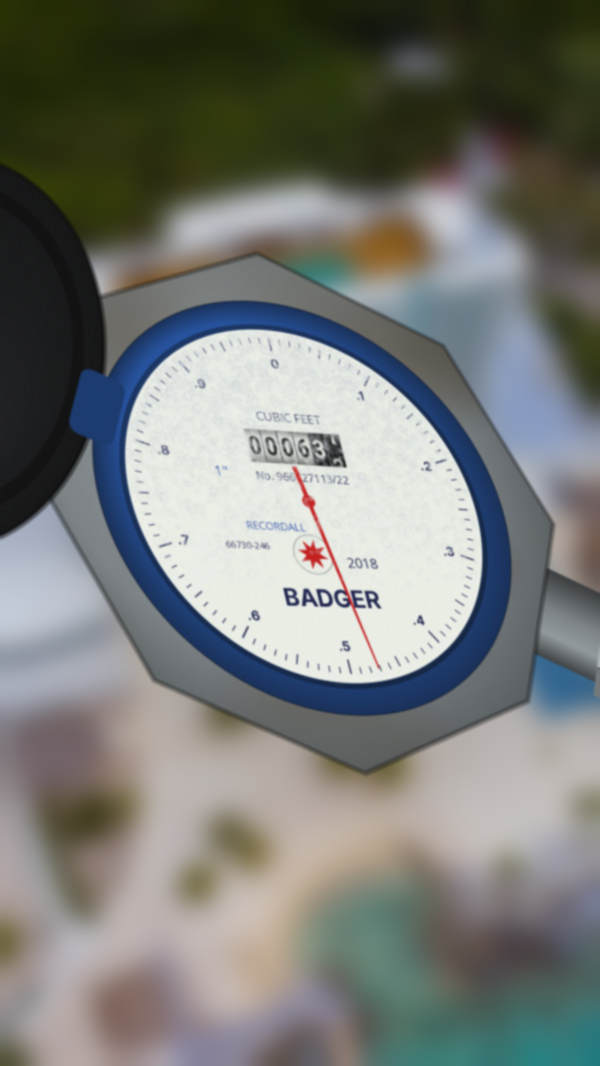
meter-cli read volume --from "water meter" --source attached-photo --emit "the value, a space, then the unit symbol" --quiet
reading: 631.47 ft³
